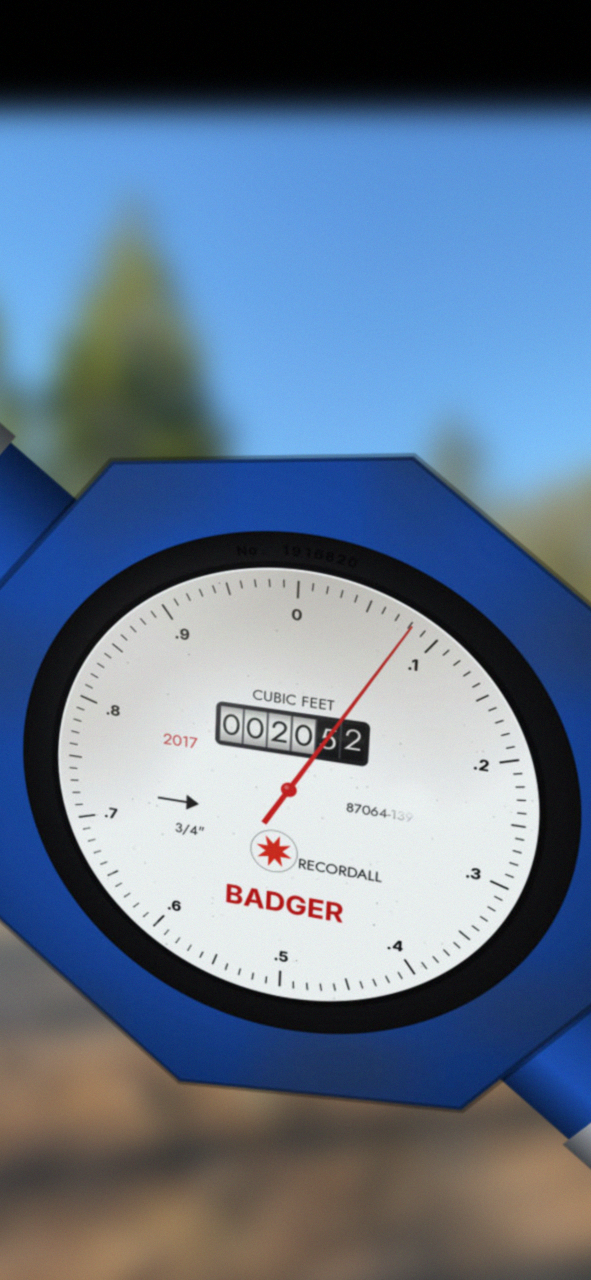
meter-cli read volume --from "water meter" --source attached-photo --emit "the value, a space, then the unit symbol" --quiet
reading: 2052.08 ft³
